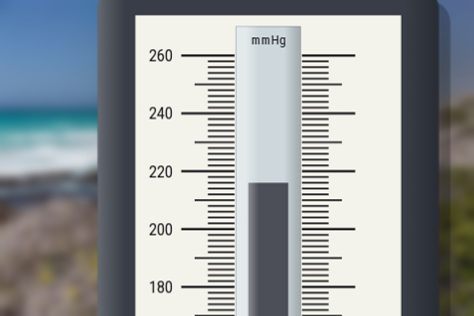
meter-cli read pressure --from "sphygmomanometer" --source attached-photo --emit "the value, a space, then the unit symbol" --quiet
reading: 216 mmHg
